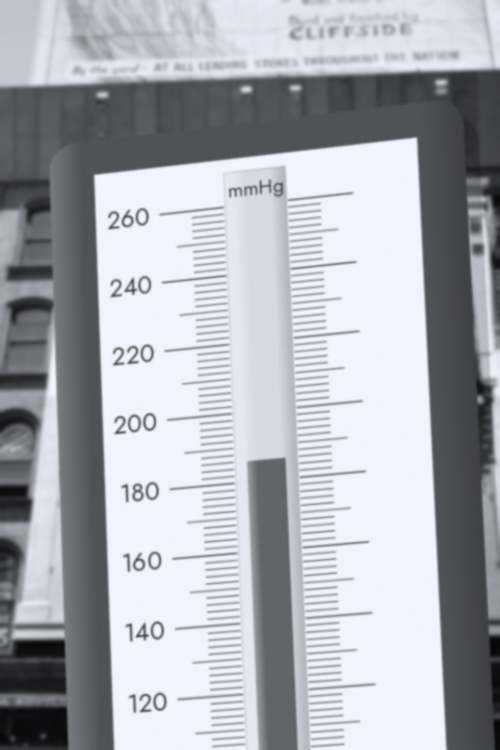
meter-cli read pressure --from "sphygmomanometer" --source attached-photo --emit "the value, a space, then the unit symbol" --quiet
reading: 186 mmHg
